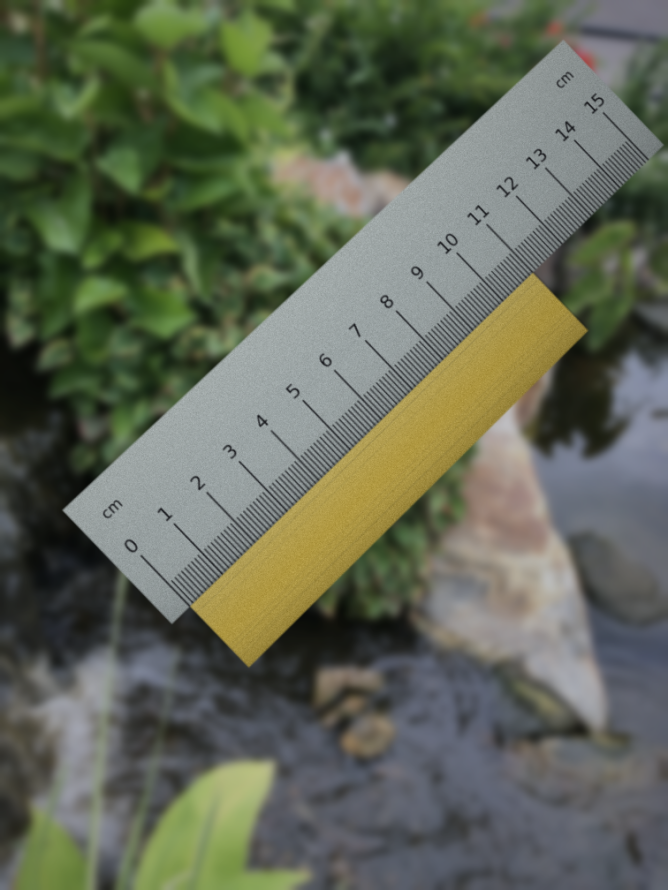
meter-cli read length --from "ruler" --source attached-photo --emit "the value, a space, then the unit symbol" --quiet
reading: 11 cm
